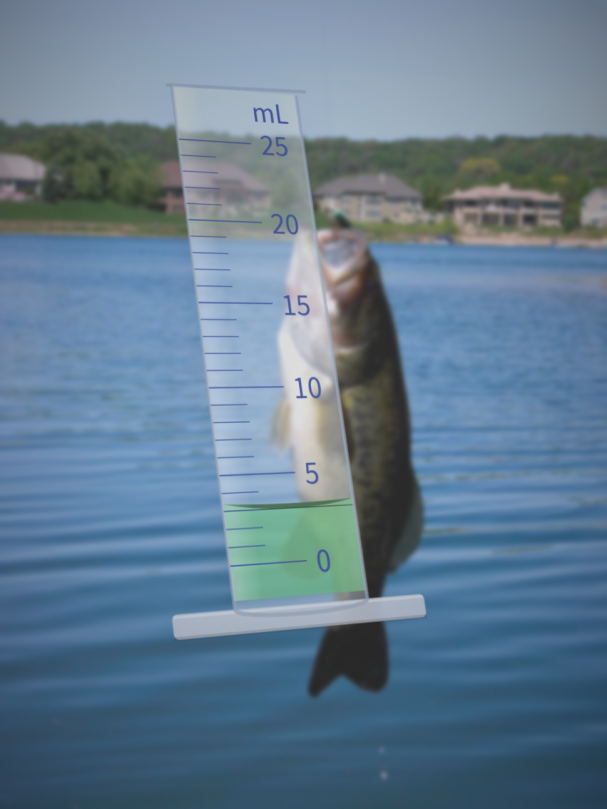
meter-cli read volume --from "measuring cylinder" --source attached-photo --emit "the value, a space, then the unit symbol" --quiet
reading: 3 mL
